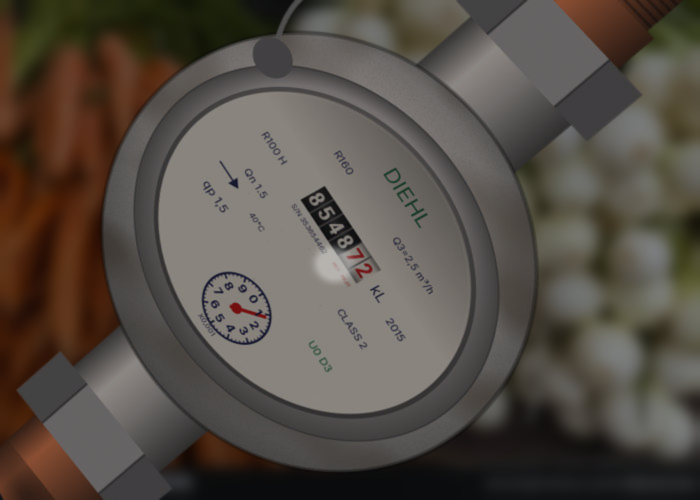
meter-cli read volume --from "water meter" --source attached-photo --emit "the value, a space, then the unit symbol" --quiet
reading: 8548.721 kL
